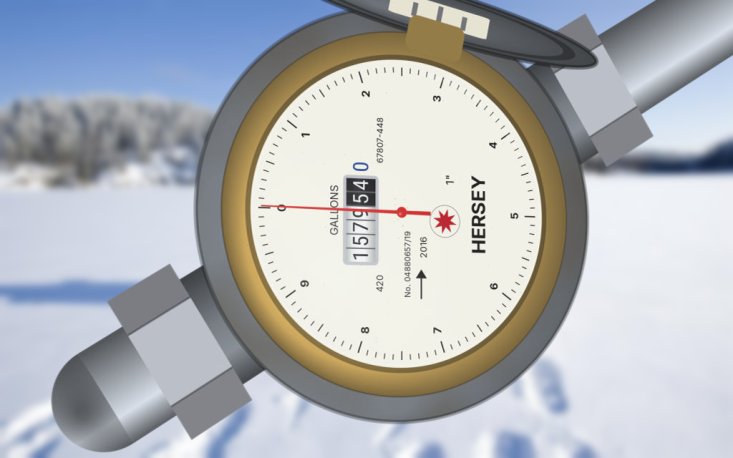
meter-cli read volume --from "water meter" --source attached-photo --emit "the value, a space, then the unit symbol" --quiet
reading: 1579540.0 gal
